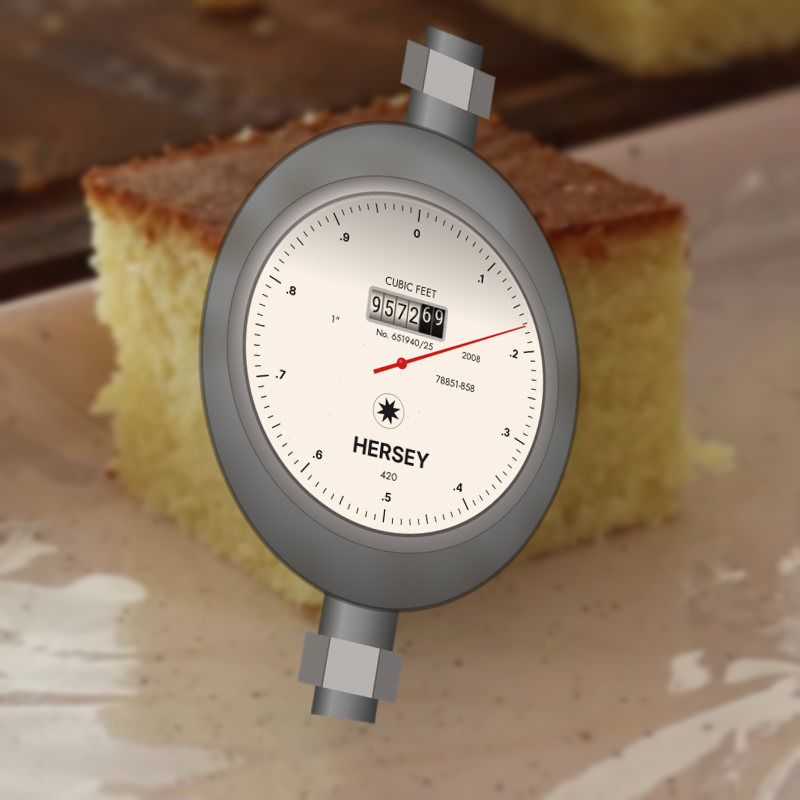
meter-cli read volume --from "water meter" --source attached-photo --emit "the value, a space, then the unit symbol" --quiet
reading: 957269.17 ft³
